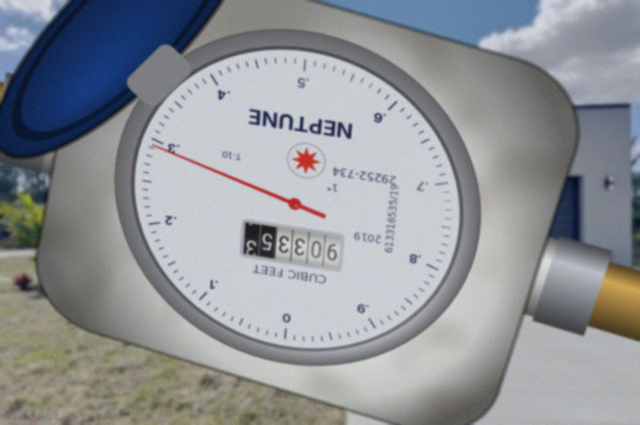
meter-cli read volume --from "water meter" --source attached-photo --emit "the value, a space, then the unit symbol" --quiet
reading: 903353.29 ft³
